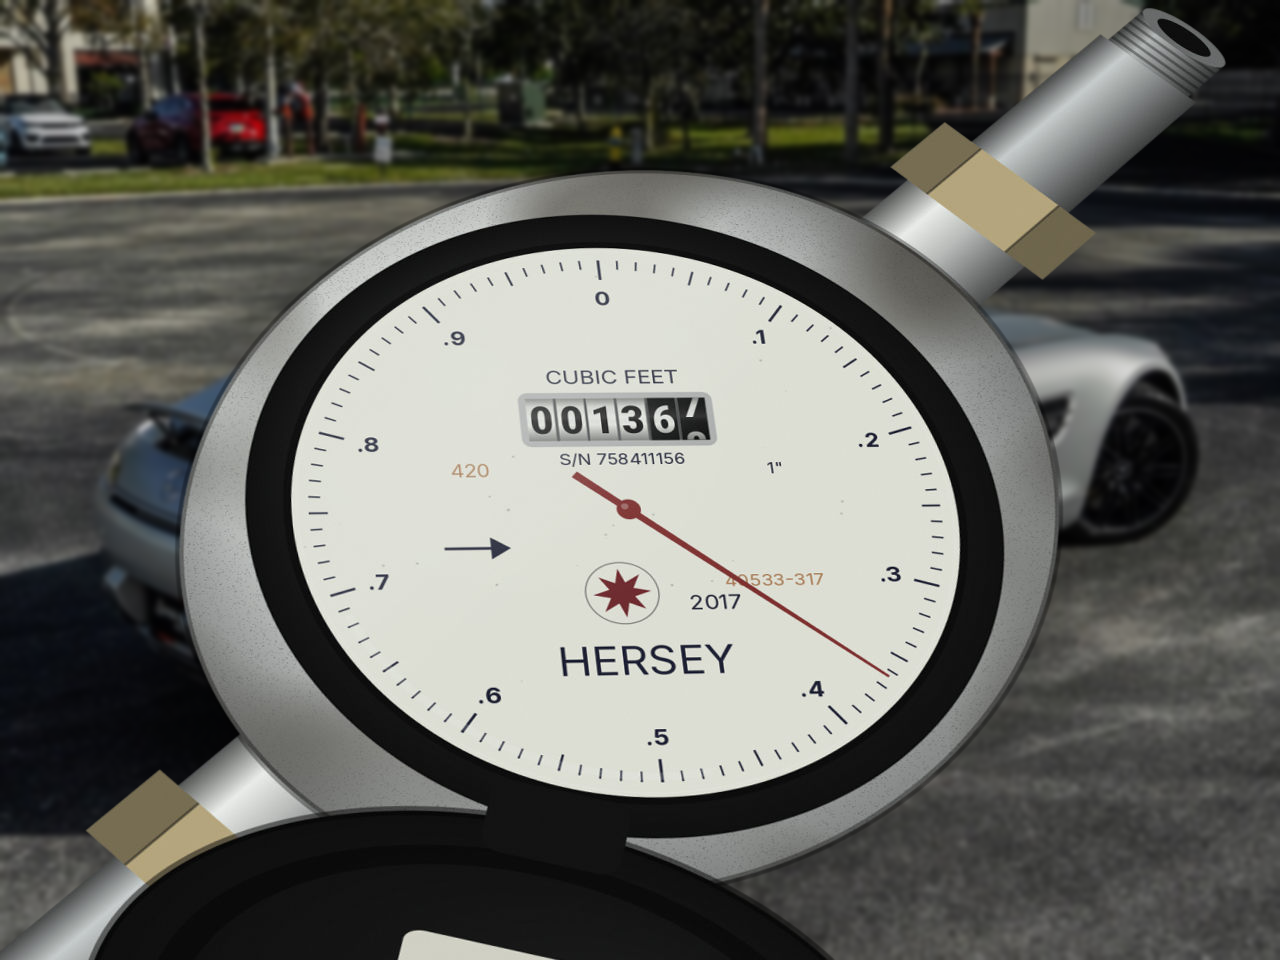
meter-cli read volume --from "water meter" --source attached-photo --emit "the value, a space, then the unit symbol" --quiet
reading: 1367.36 ft³
